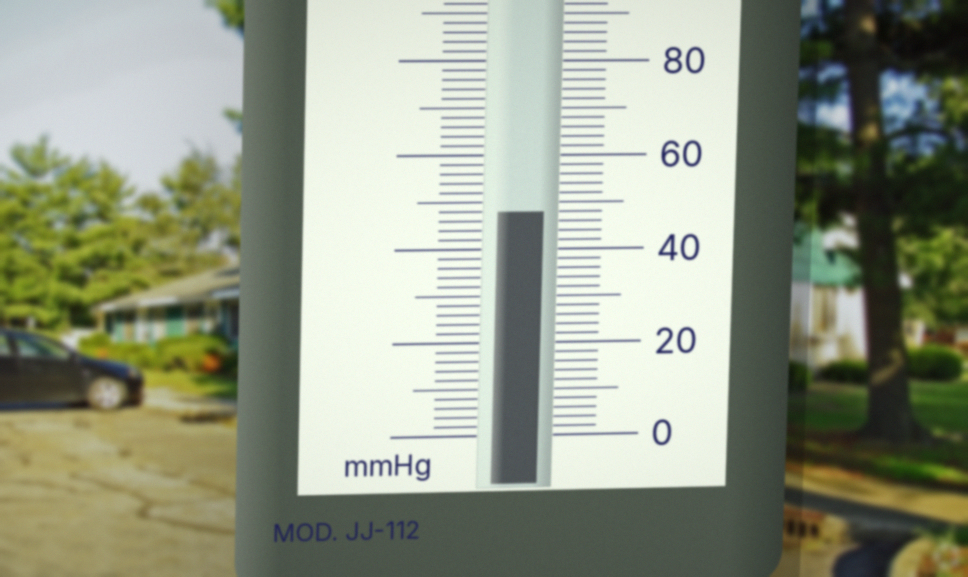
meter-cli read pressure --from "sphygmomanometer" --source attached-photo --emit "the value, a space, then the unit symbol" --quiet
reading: 48 mmHg
